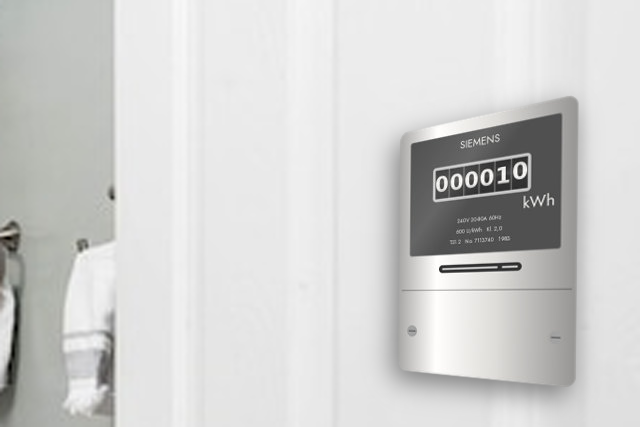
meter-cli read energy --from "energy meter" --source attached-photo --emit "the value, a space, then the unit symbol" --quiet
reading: 10 kWh
